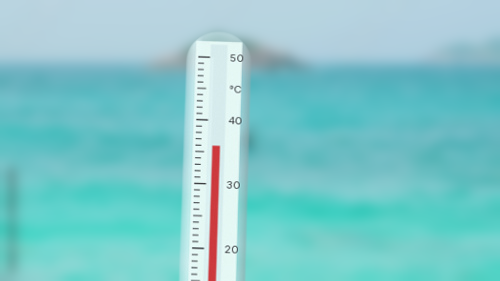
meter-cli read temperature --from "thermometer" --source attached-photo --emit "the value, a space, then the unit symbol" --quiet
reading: 36 °C
